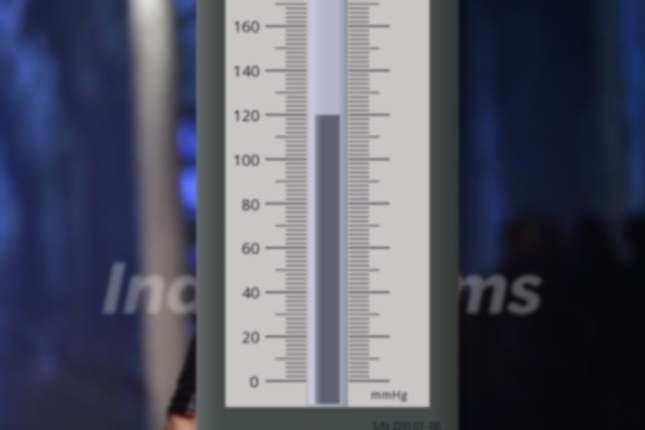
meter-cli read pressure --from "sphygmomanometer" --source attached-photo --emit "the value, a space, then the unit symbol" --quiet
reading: 120 mmHg
